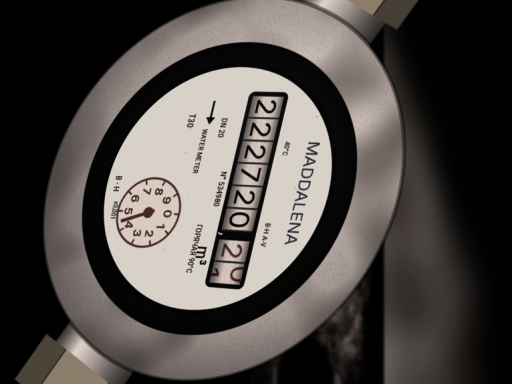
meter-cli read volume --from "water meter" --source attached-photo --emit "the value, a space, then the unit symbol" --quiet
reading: 222720.204 m³
